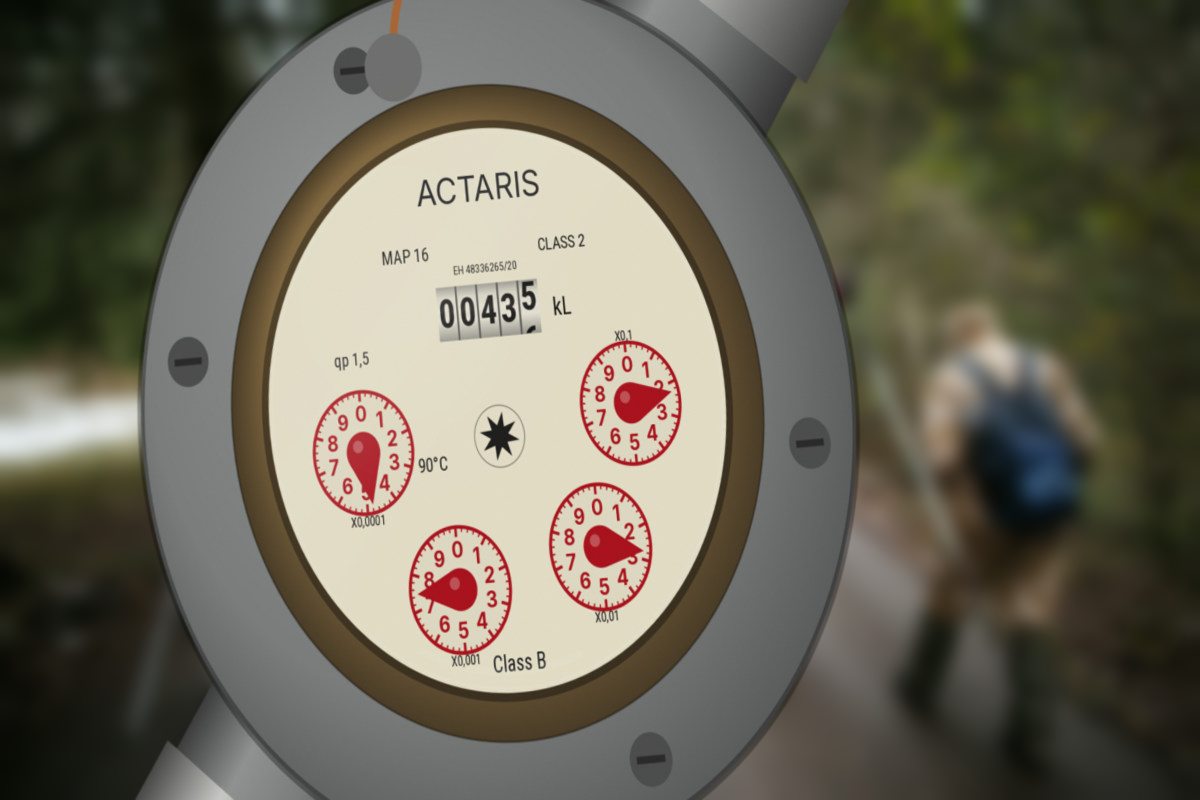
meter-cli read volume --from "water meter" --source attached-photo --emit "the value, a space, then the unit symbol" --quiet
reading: 435.2274 kL
